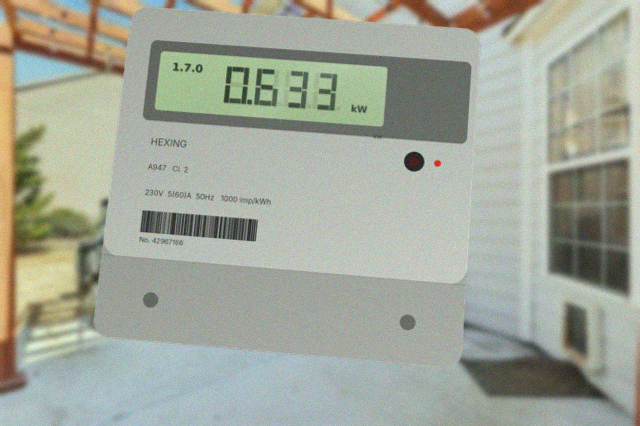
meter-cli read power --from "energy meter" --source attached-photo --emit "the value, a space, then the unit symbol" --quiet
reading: 0.633 kW
